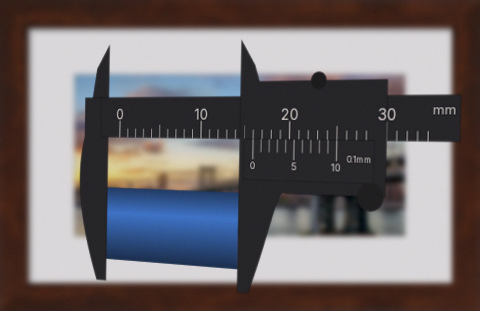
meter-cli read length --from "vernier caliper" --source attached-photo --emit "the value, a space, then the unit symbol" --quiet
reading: 16.0 mm
